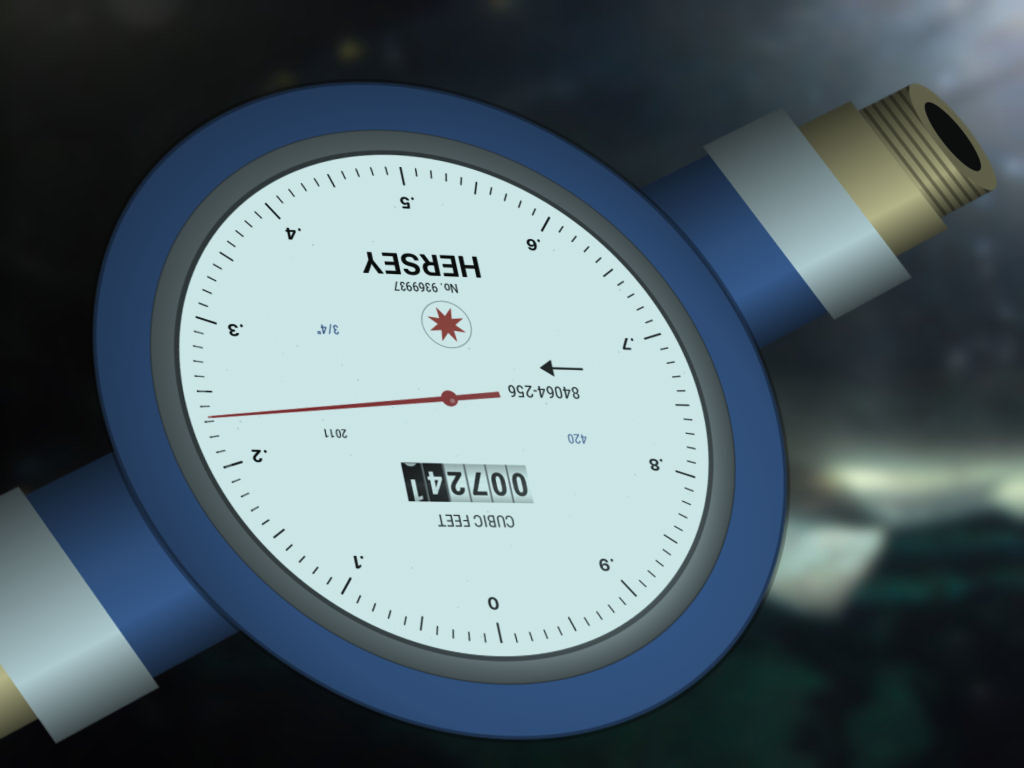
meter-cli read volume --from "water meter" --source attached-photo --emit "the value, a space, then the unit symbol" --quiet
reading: 7241.23 ft³
